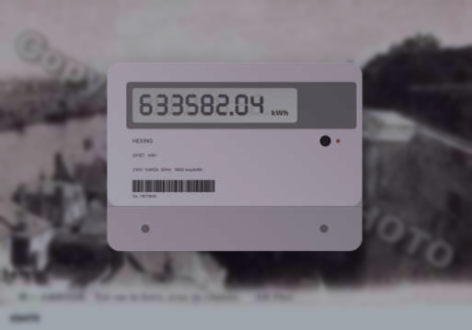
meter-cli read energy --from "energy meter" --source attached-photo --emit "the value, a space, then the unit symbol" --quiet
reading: 633582.04 kWh
